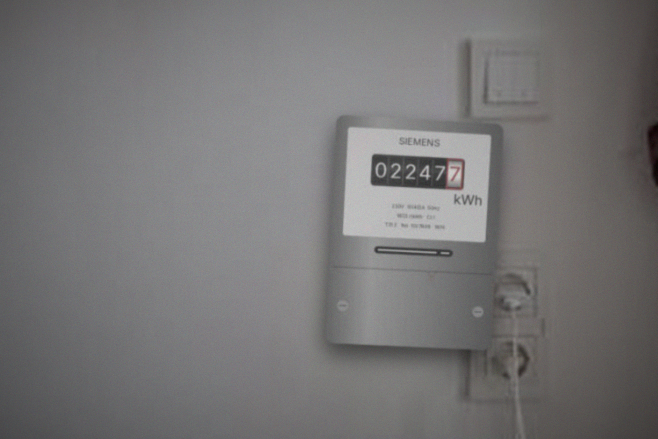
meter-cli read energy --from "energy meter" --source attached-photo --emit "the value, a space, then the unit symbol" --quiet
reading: 2247.7 kWh
